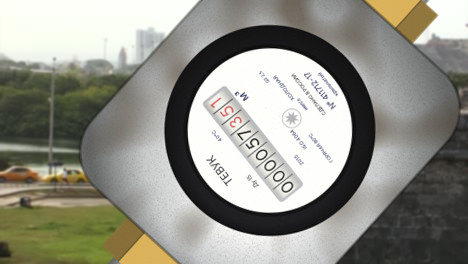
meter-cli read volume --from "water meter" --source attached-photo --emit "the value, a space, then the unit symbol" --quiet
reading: 57.351 m³
